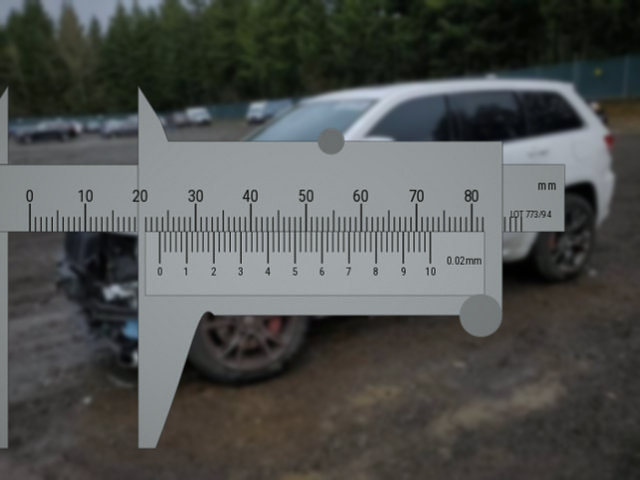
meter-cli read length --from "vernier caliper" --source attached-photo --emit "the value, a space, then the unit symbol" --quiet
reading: 23.5 mm
